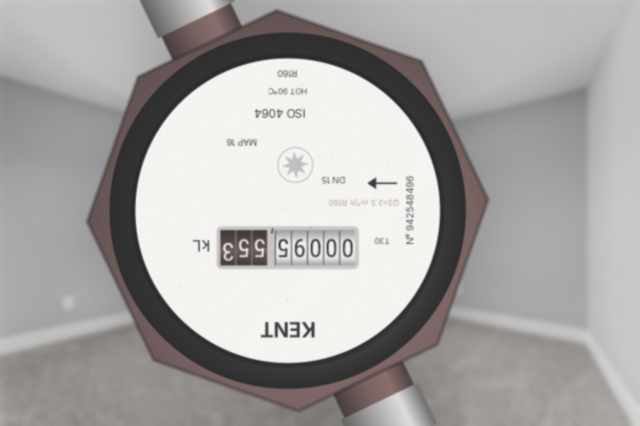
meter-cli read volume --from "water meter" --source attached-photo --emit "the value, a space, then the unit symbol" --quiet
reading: 95.553 kL
